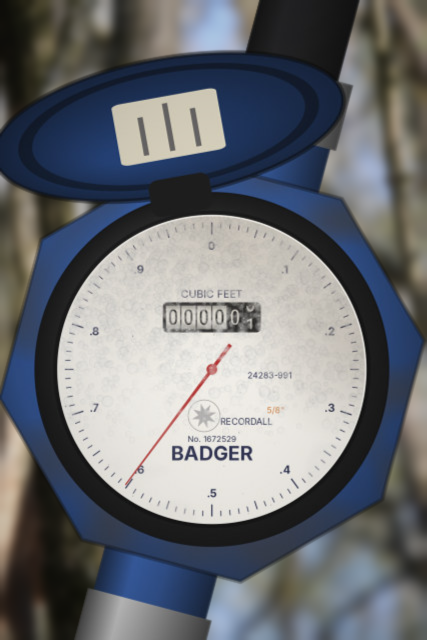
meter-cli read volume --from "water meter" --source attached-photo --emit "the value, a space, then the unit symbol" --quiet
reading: 0.60 ft³
